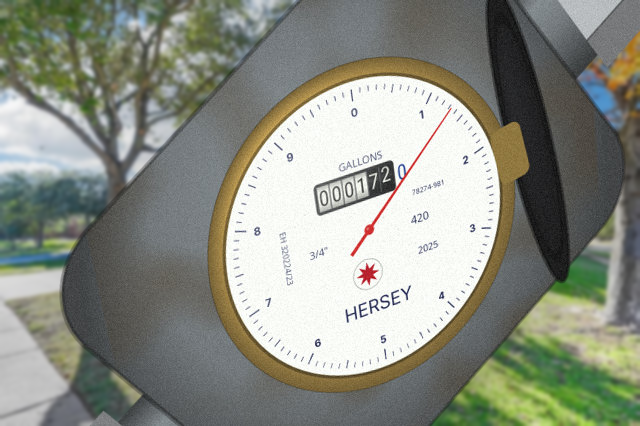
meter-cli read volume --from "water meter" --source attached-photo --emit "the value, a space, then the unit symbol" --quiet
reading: 1721.3 gal
